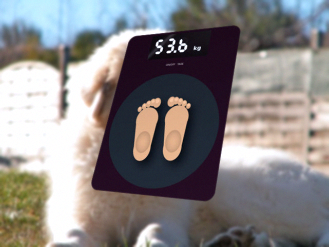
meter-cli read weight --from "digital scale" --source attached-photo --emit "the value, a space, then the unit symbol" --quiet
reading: 53.6 kg
